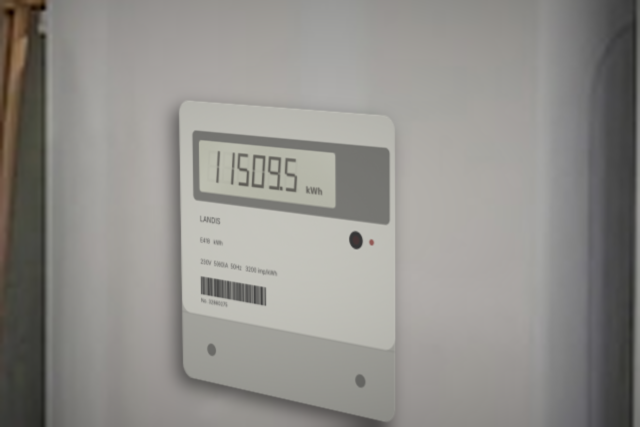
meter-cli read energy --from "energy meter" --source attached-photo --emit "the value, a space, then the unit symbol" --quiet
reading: 11509.5 kWh
